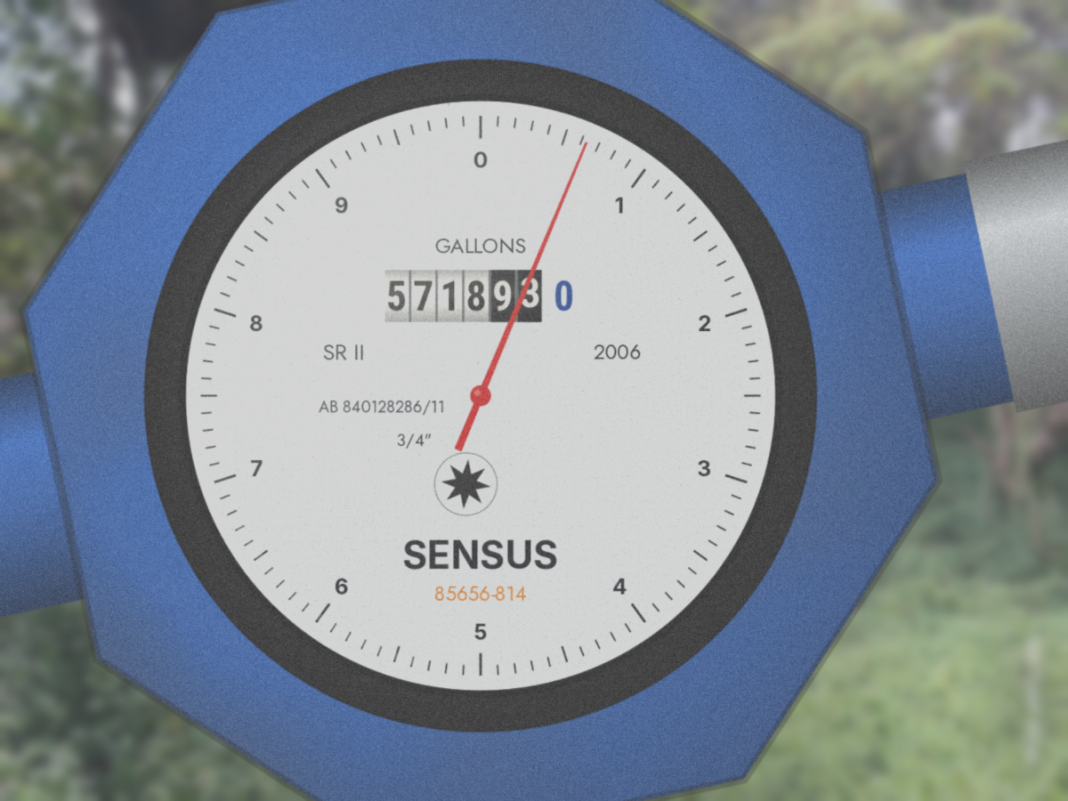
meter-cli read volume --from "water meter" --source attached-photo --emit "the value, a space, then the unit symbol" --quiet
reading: 5718930.6 gal
